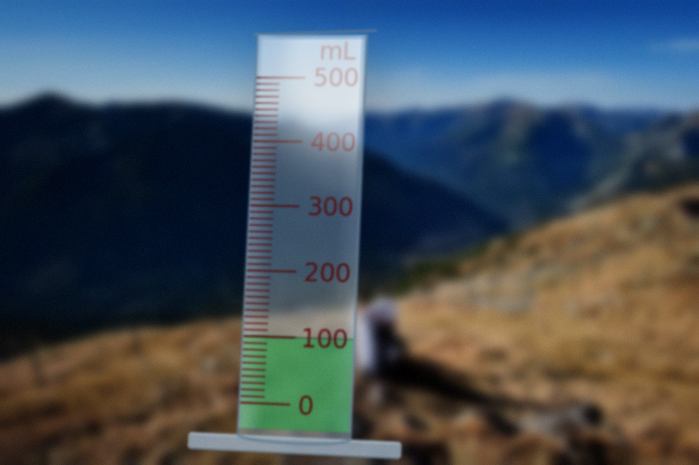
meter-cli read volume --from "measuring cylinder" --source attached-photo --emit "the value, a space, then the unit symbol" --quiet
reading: 100 mL
